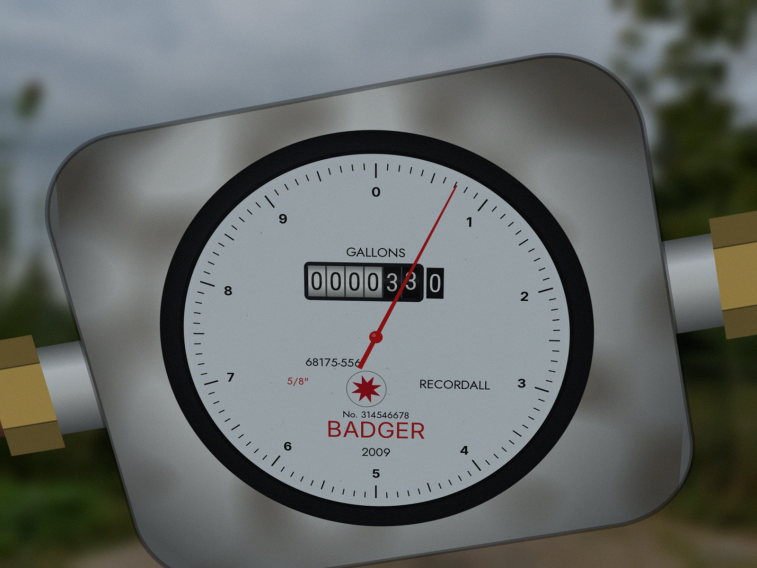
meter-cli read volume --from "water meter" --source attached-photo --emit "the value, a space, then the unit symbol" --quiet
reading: 330.7 gal
